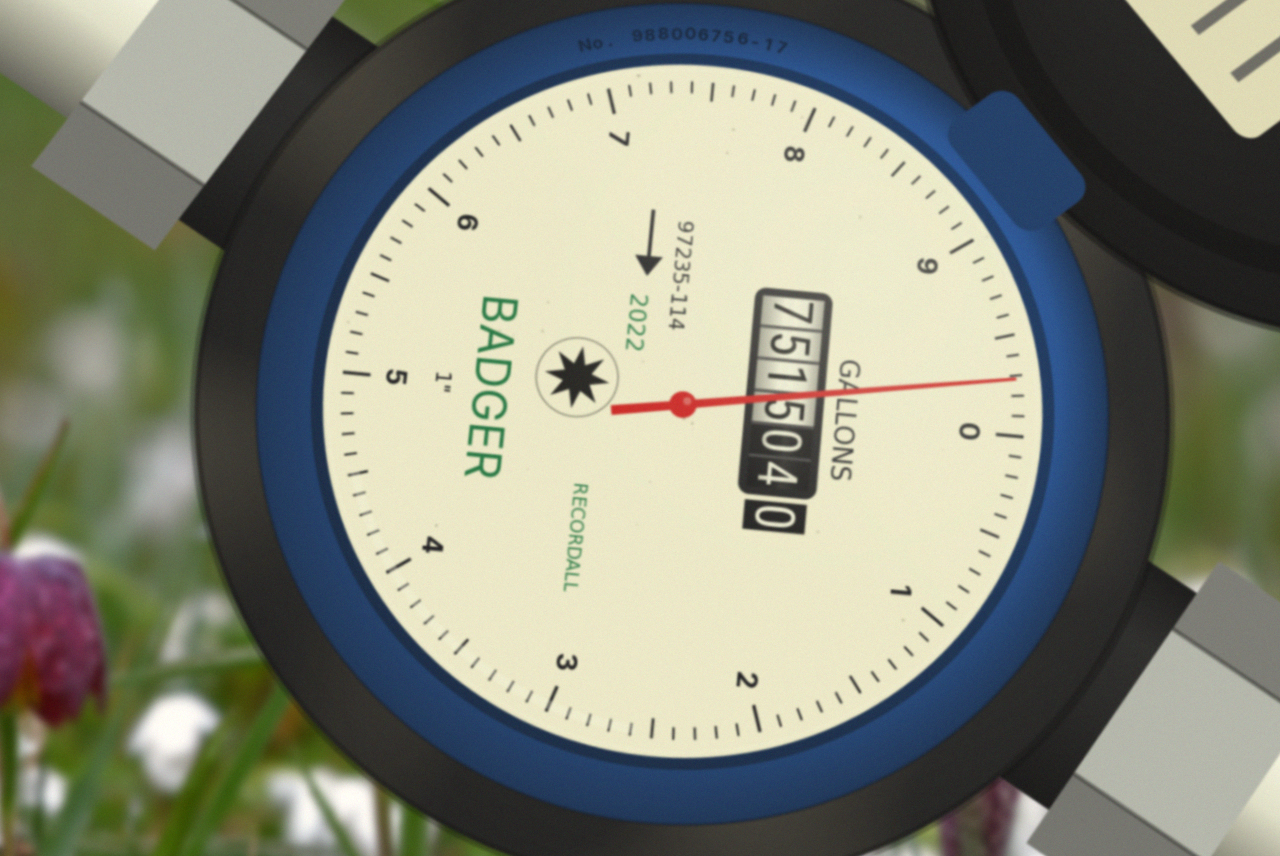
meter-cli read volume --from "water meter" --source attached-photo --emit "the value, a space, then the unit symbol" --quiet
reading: 7515039.7 gal
